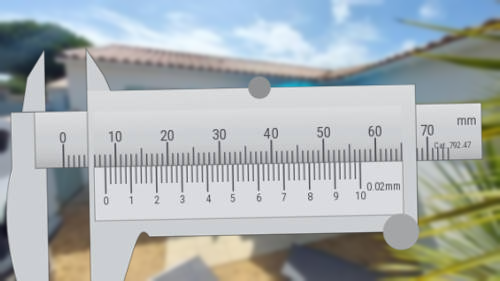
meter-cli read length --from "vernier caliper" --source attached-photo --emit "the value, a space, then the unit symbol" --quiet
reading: 8.0 mm
